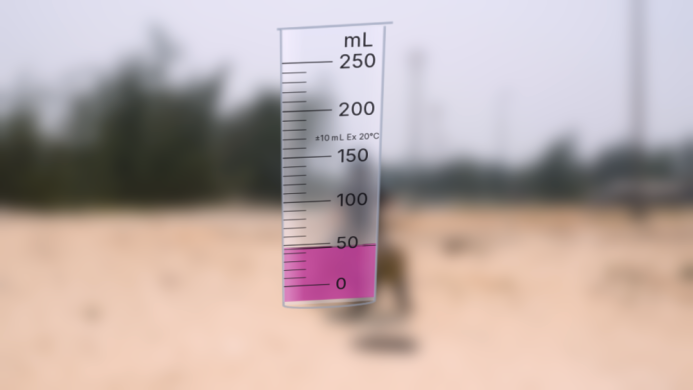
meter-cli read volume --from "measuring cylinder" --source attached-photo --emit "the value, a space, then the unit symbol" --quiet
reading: 45 mL
